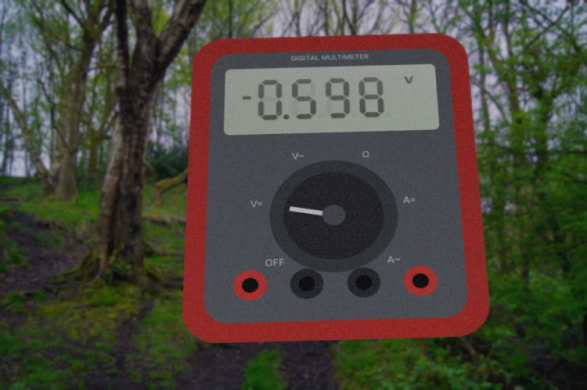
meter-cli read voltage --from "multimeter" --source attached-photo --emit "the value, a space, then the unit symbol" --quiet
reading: -0.598 V
